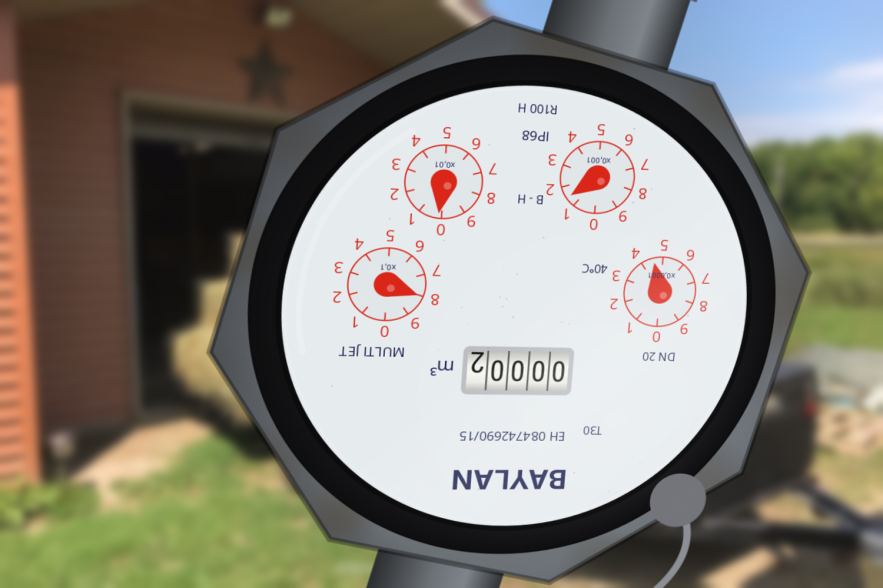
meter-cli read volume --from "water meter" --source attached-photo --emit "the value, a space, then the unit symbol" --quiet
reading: 1.8014 m³
